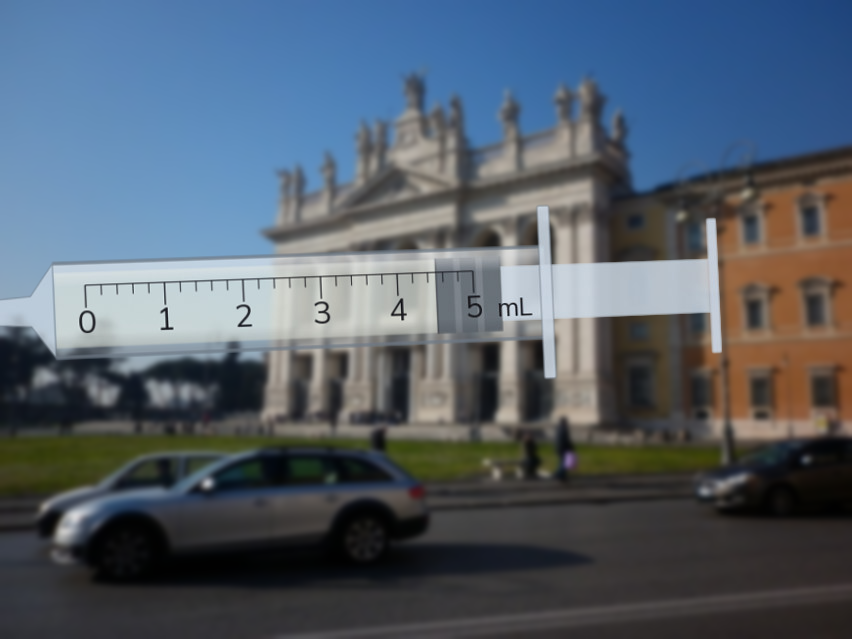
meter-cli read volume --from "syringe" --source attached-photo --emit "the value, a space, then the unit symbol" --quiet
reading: 4.5 mL
